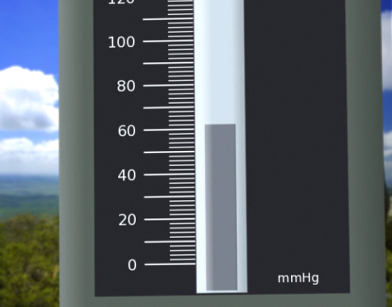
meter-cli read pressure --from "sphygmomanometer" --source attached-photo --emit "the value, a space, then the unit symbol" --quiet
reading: 62 mmHg
